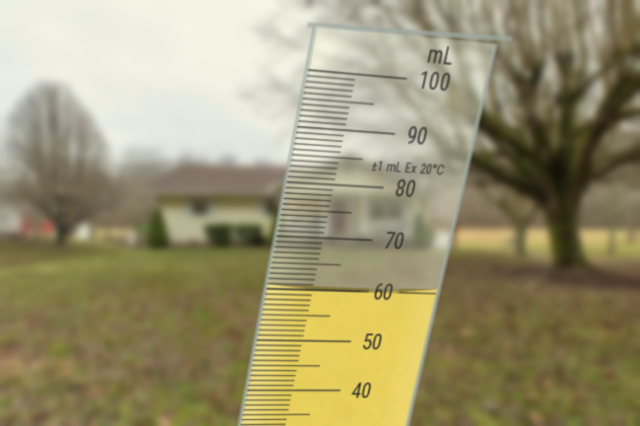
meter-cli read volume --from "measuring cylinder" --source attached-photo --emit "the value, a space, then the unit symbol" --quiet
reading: 60 mL
